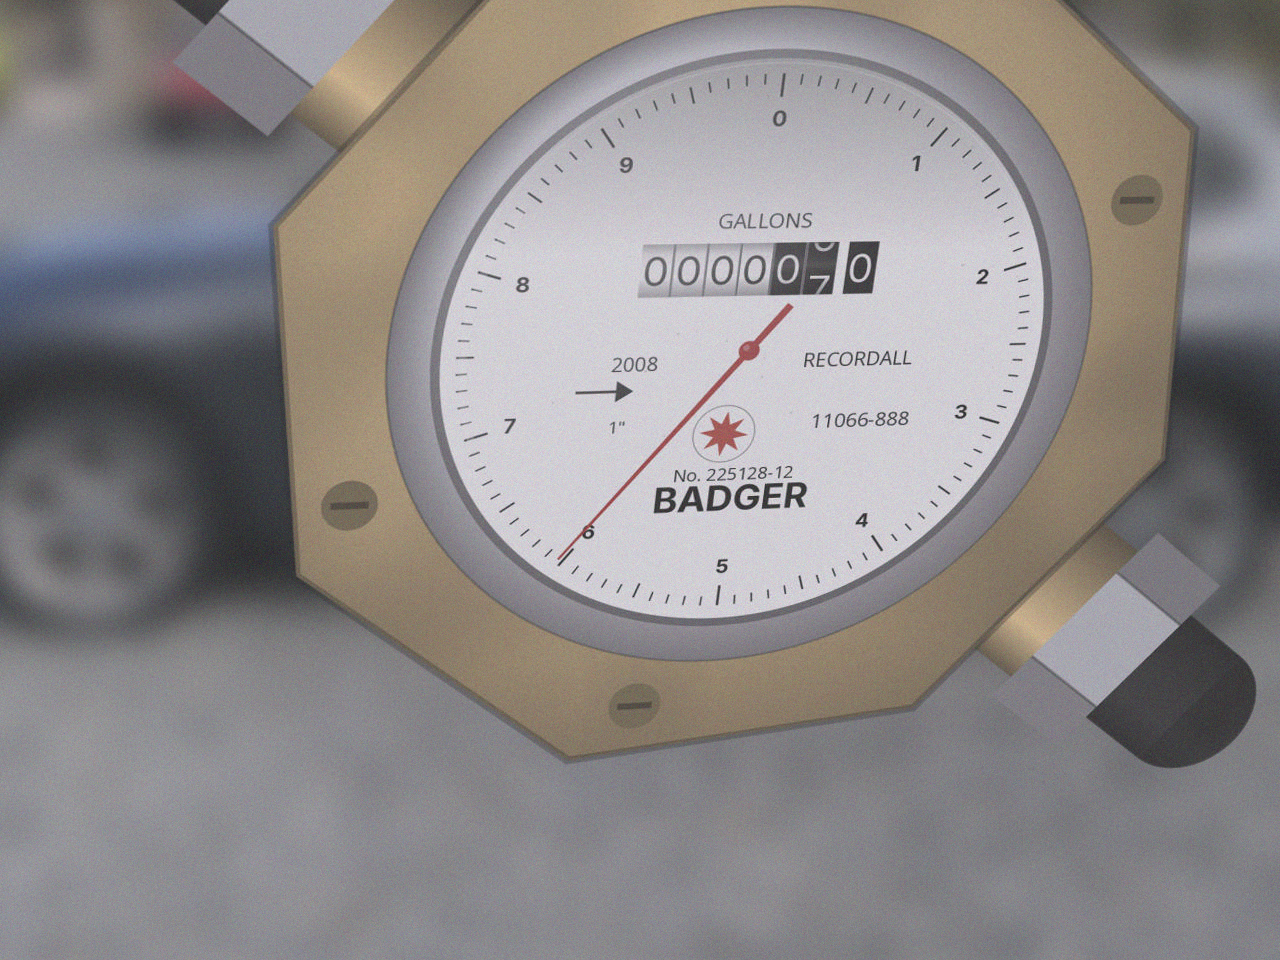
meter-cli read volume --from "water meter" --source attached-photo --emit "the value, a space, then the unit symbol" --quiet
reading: 66.0 gal
